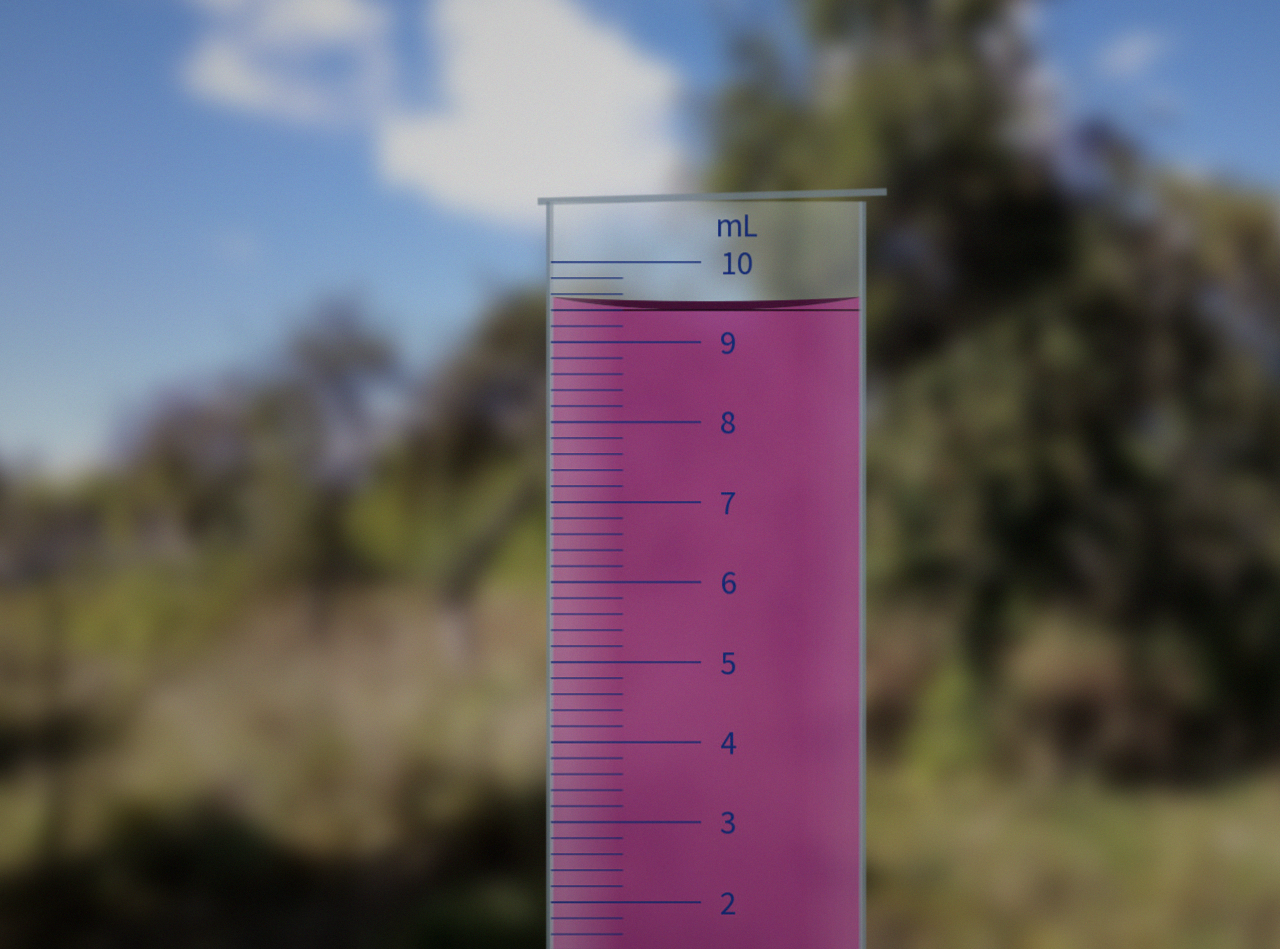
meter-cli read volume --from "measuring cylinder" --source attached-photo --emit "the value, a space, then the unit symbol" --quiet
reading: 9.4 mL
